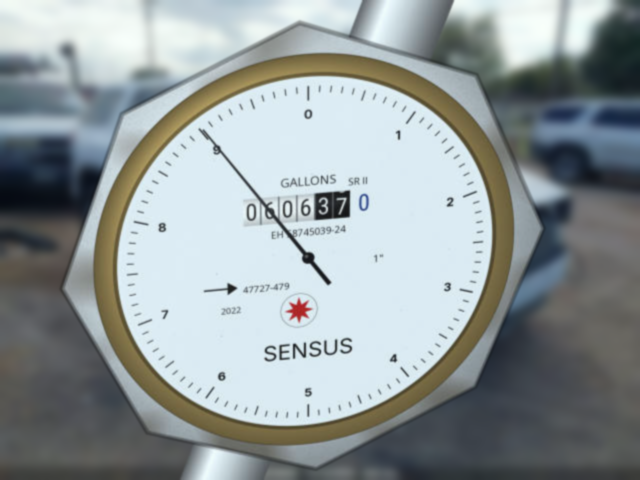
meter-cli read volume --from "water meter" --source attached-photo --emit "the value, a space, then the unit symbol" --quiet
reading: 606369.0 gal
